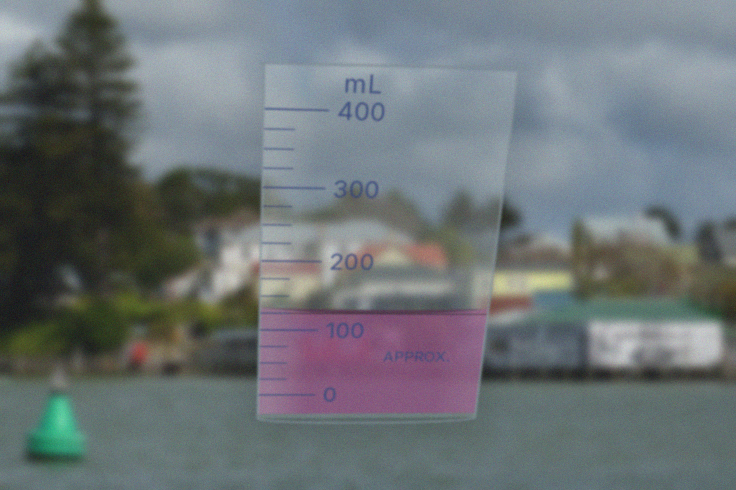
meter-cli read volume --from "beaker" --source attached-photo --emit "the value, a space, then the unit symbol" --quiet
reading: 125 mL
